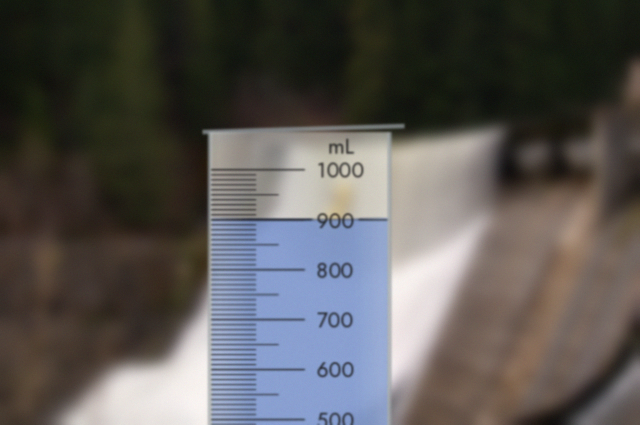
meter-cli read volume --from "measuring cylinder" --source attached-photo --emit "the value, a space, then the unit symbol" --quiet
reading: 900 mL
